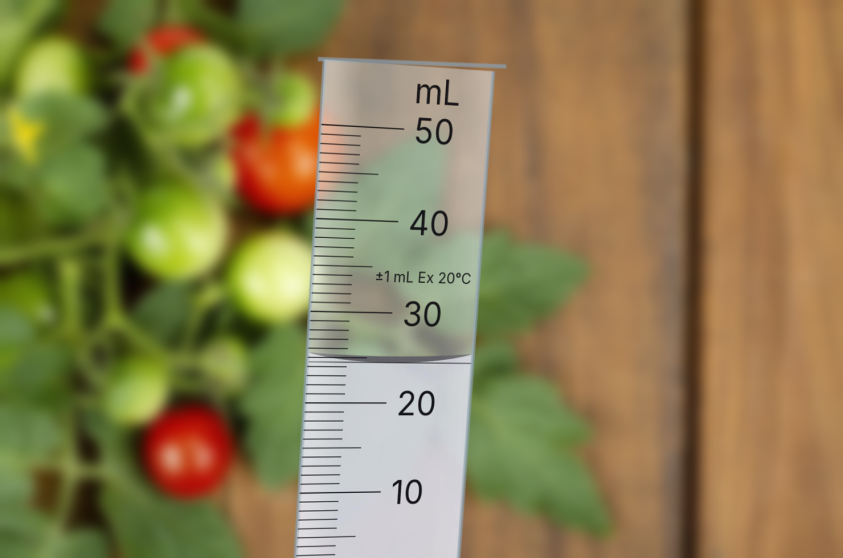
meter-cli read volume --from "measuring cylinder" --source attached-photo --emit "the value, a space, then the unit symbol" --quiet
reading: 24.5 mL
